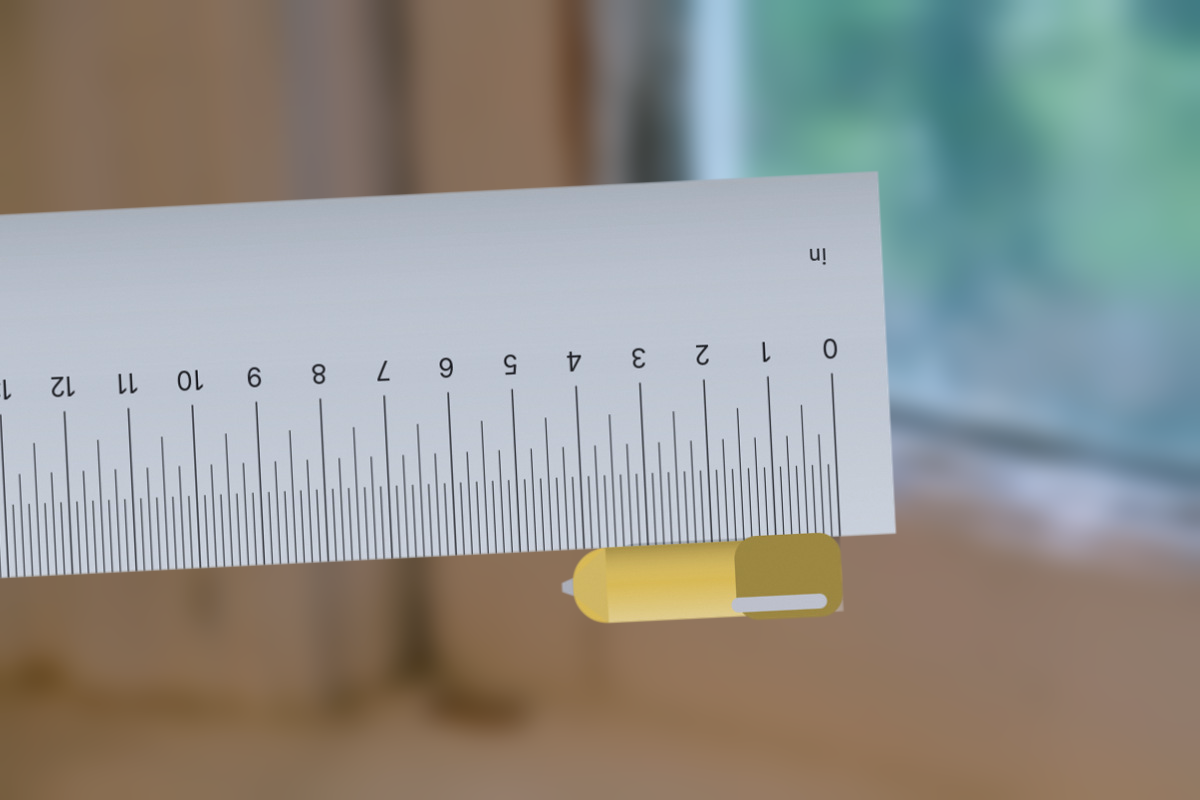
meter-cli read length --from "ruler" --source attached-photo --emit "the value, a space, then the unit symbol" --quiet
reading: 4.375 in
